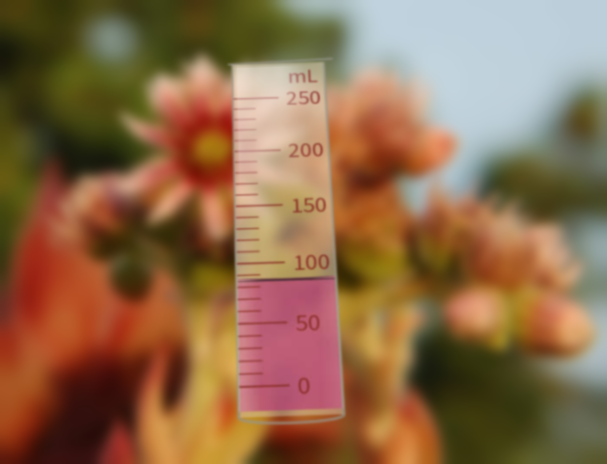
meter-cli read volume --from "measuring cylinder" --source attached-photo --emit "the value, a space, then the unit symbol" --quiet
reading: 85 mL
